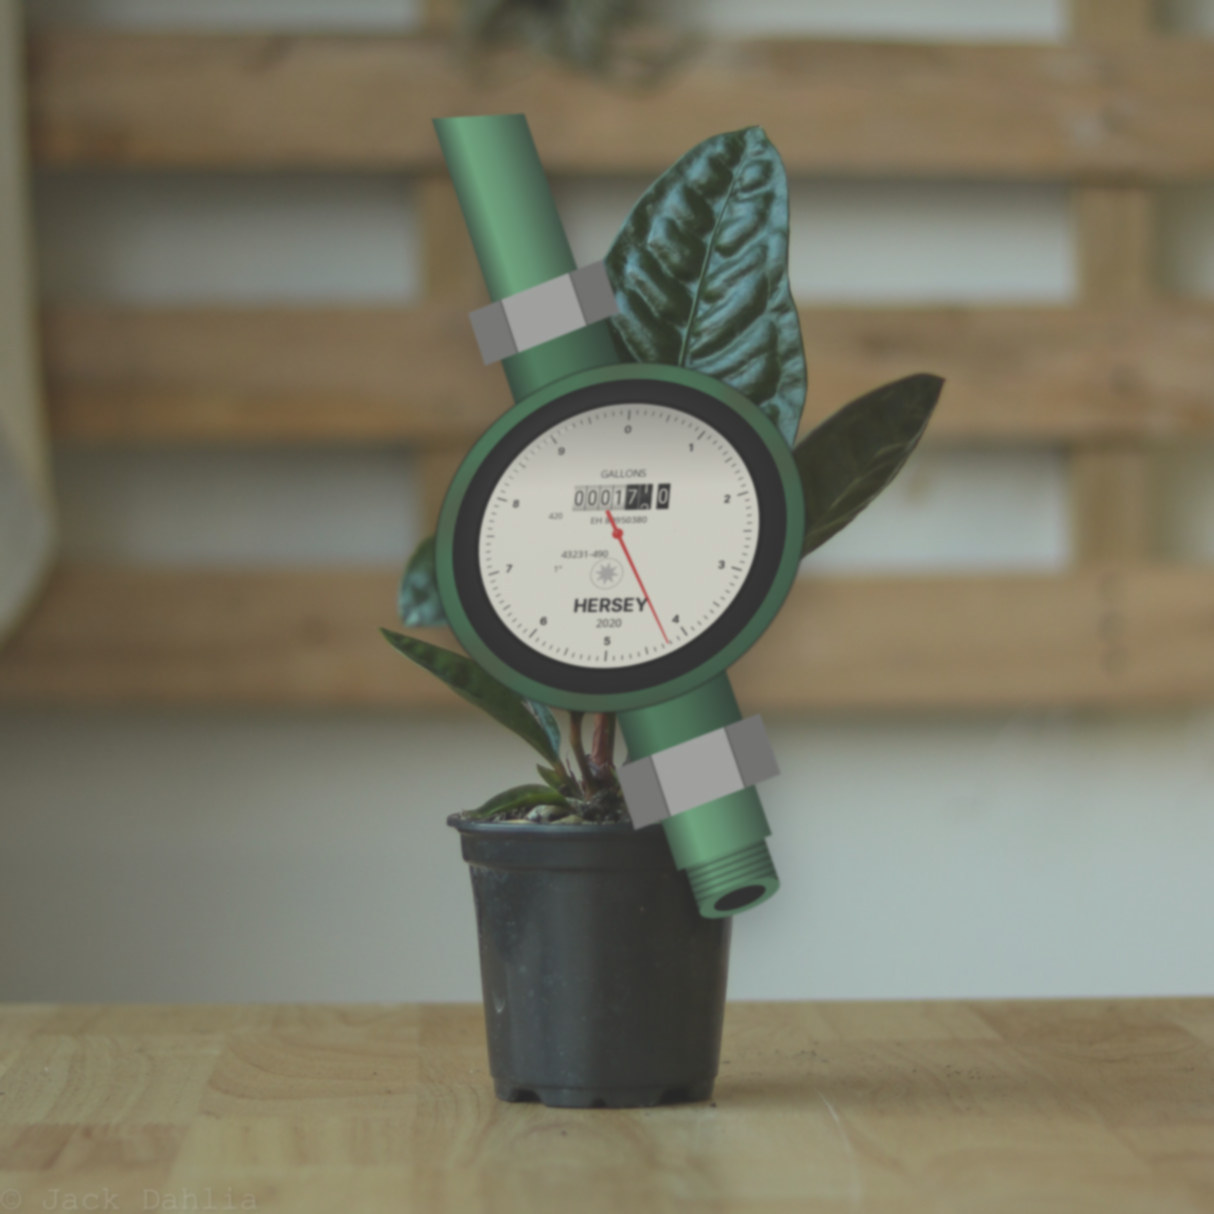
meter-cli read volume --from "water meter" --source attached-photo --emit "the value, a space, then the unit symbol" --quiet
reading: 1714.2 gal
